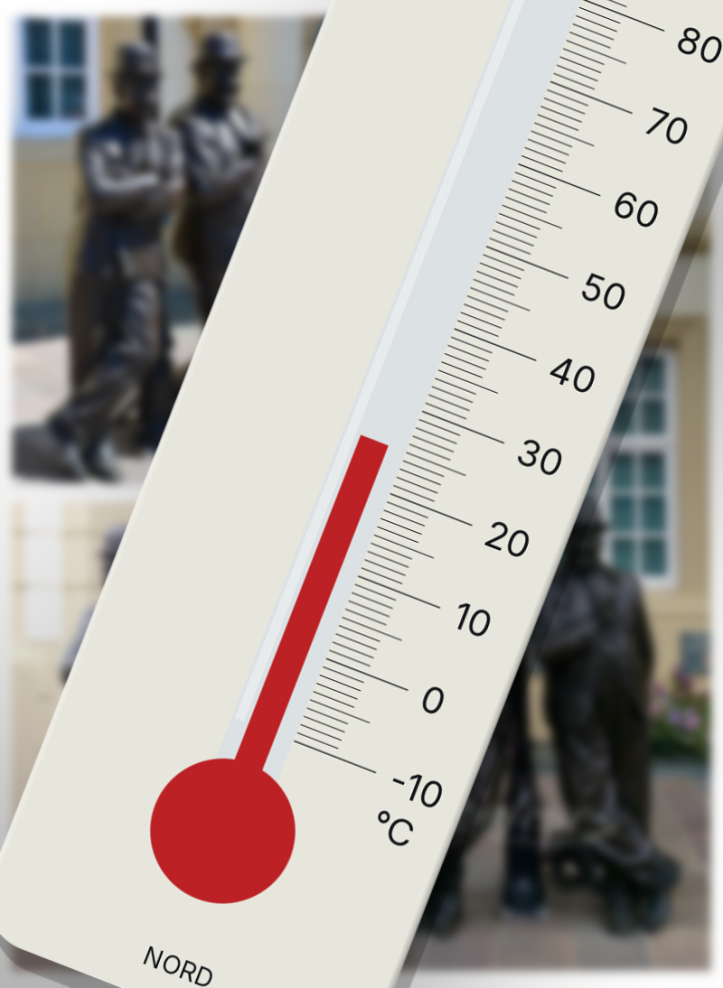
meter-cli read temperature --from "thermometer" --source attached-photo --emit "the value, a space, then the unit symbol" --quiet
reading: 25 °C
